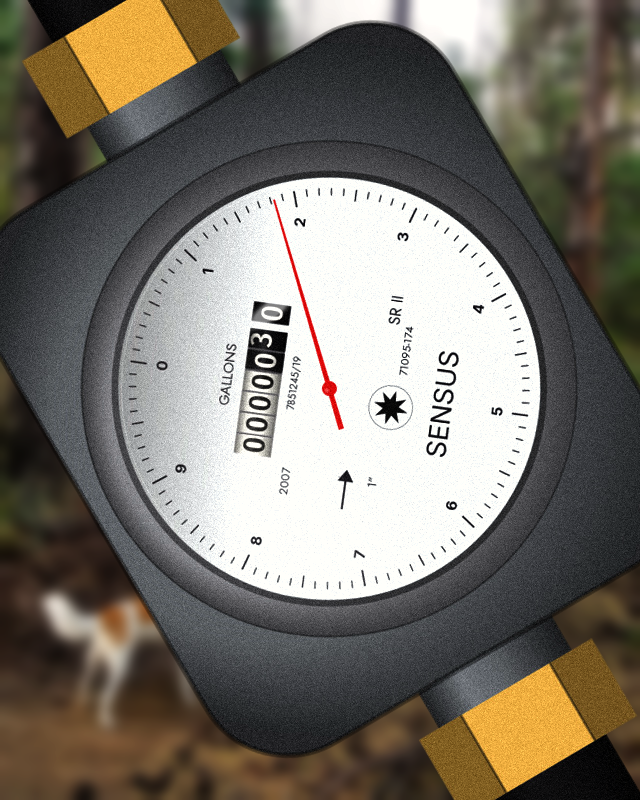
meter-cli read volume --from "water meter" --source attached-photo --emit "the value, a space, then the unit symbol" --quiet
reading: 31.8 gal
